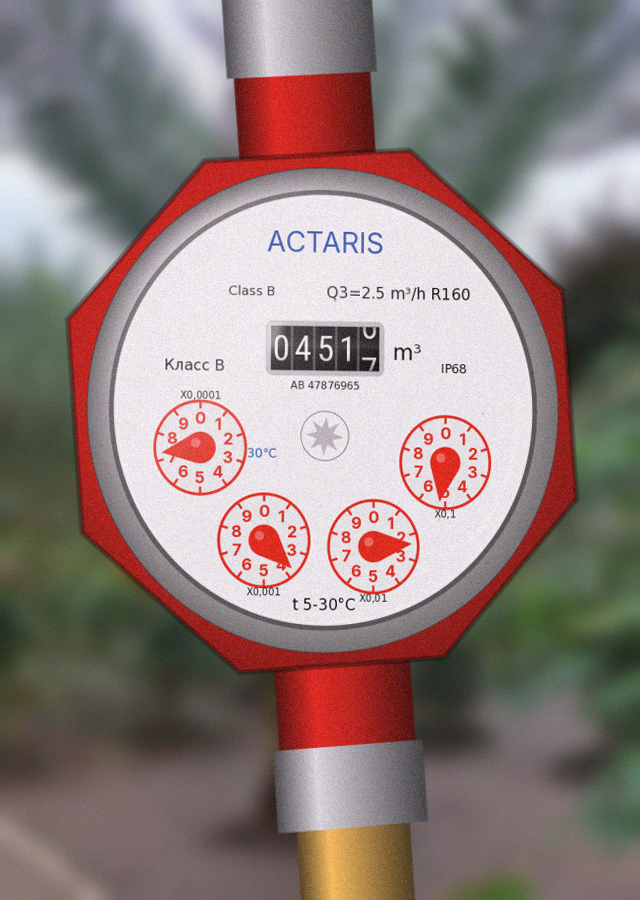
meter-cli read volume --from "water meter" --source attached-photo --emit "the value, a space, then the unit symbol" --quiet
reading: 4516.5237 m³
